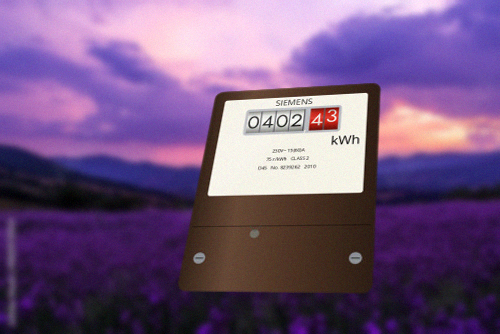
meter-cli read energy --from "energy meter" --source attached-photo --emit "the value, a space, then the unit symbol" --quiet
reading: 402.43 kWh
